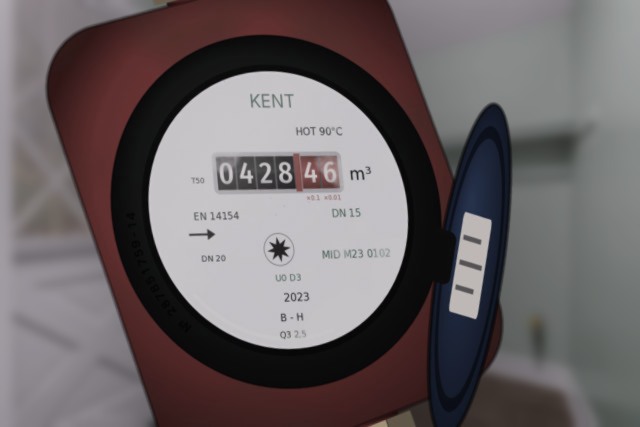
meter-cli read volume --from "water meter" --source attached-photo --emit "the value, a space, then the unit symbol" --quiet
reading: 428.46 m³
